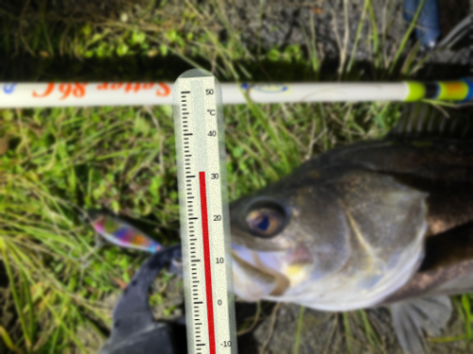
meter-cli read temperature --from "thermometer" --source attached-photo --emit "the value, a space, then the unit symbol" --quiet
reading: 31 °C
